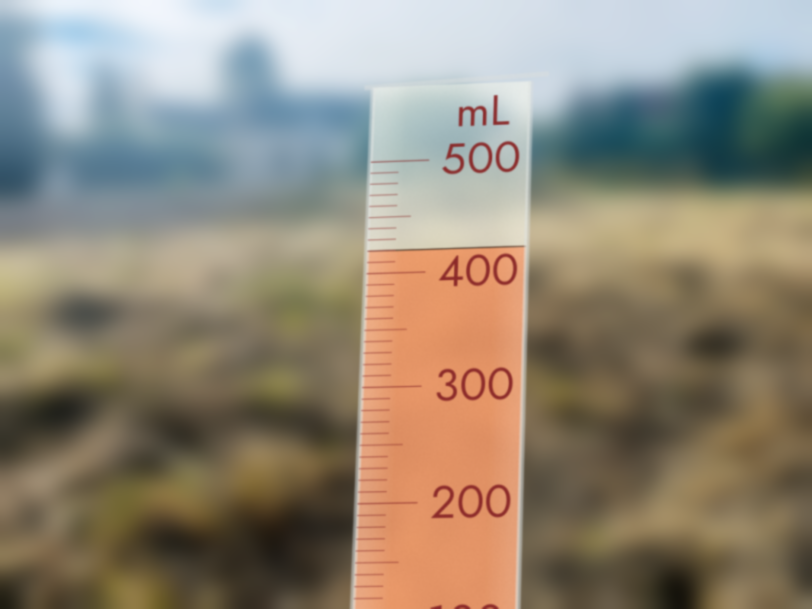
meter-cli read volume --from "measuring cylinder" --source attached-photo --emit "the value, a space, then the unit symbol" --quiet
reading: 420 mL
